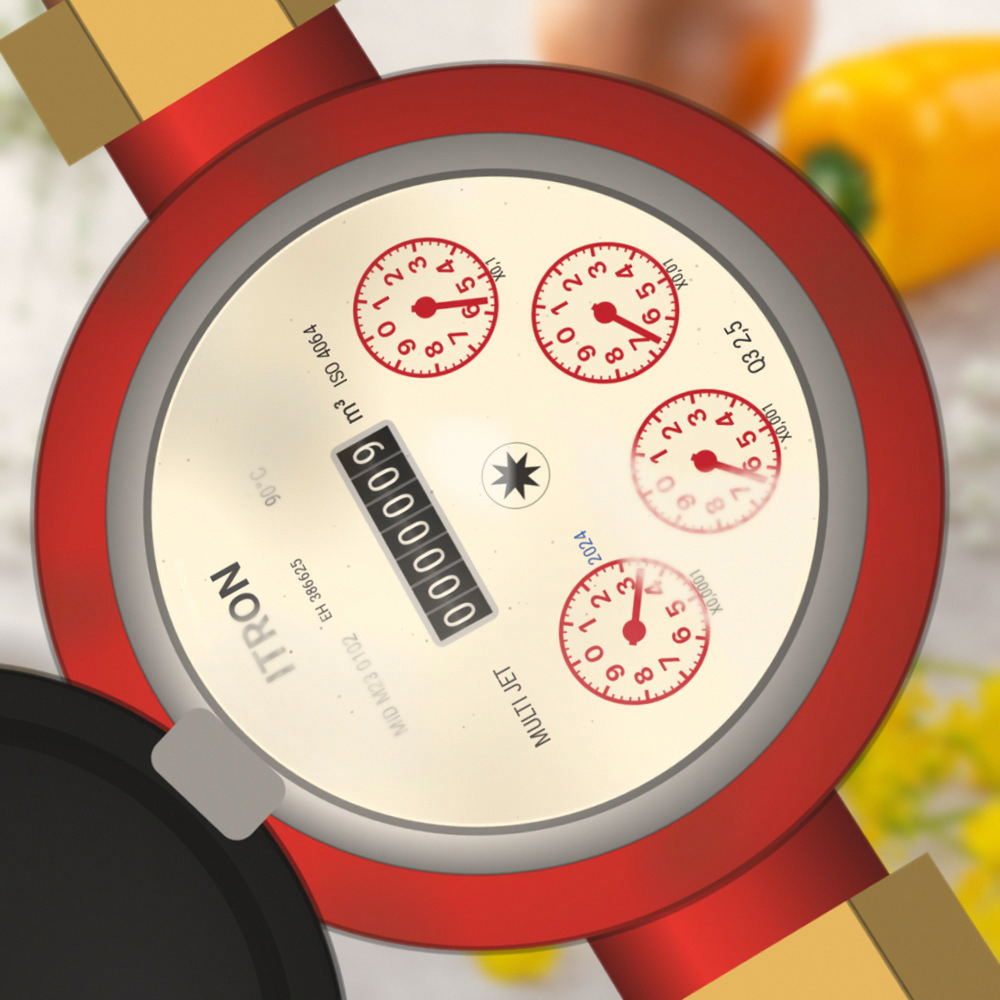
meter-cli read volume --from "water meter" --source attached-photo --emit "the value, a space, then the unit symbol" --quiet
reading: 9.5663 m³
